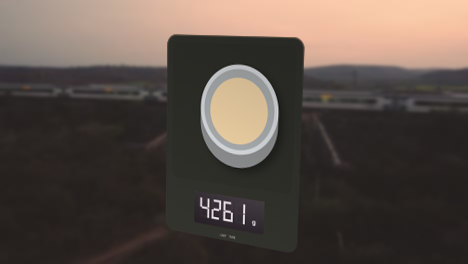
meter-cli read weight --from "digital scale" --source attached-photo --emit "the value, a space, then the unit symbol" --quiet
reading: 4261 g
